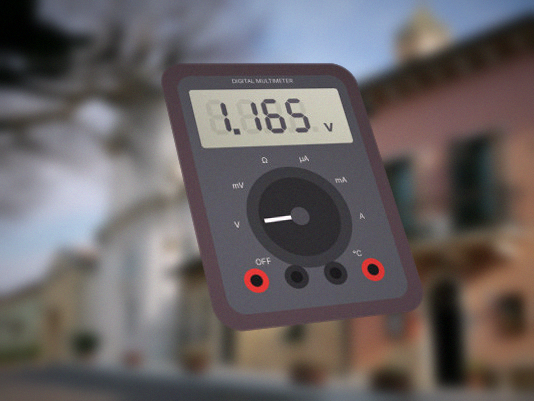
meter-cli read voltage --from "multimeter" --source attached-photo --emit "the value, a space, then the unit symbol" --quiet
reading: 1.165 V
